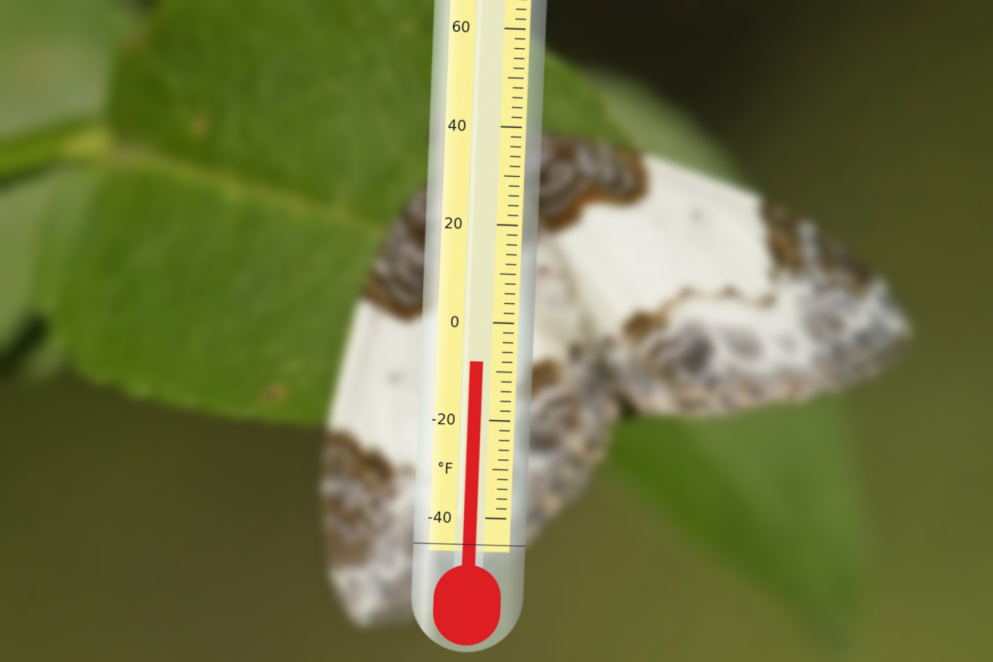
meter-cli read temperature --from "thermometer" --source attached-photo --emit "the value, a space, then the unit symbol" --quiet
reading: -8 °F
